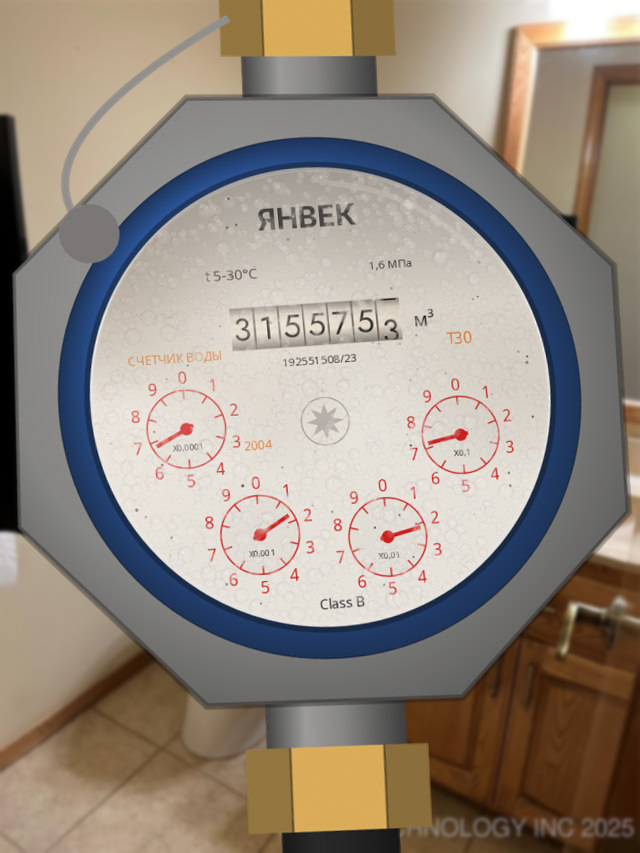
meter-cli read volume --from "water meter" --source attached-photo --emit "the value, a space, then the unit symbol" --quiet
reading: 3155752.7216 m³
